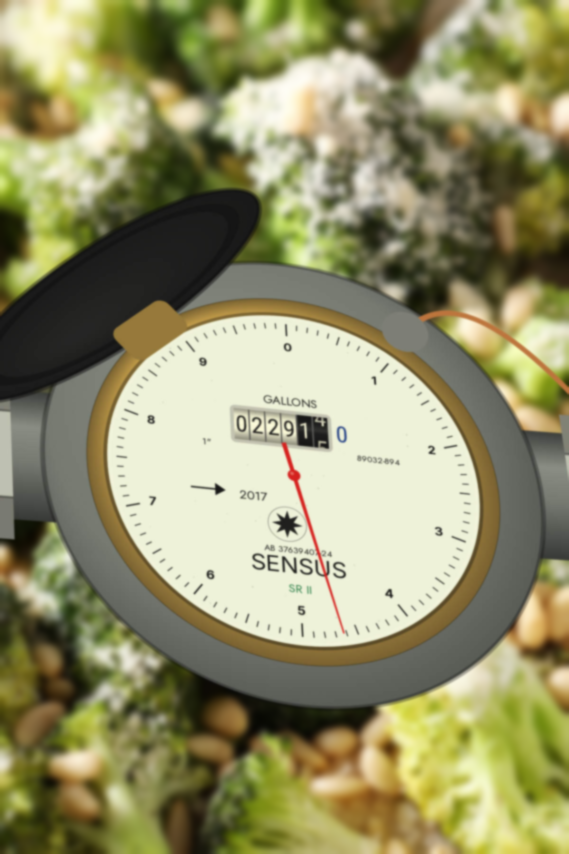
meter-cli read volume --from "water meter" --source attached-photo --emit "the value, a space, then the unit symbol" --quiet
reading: 229144.6 gal
